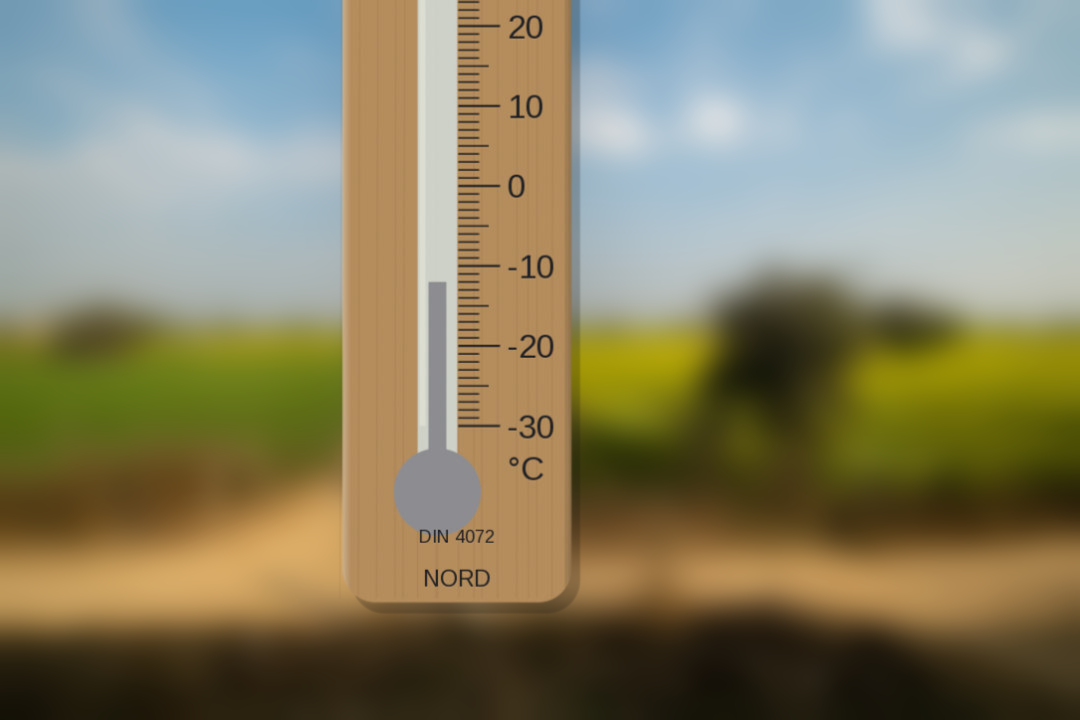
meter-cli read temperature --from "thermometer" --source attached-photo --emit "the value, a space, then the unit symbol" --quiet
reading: -12 °C
